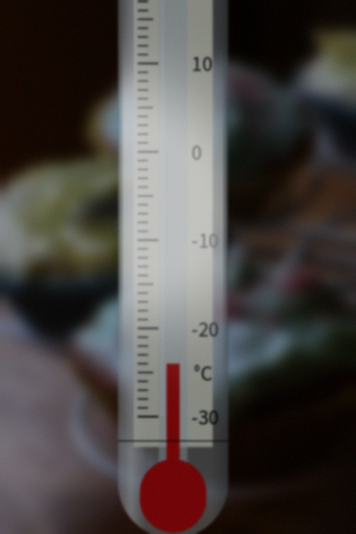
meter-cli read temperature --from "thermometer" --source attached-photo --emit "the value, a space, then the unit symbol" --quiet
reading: -24 °C
